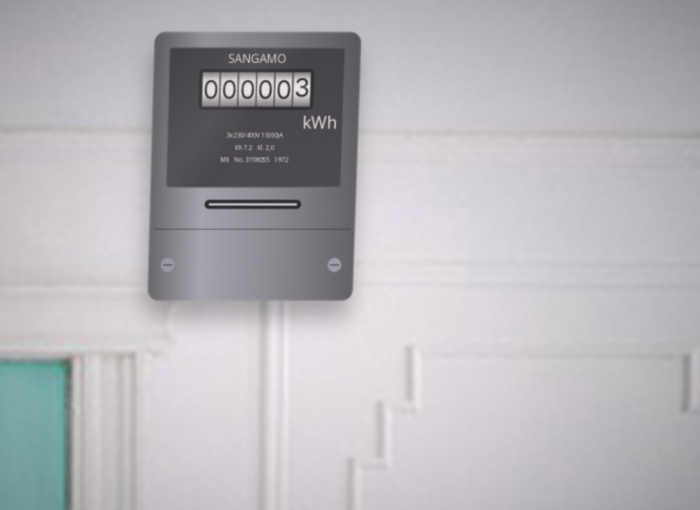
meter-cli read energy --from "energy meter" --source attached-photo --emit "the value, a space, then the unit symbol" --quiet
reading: 3 kWh
